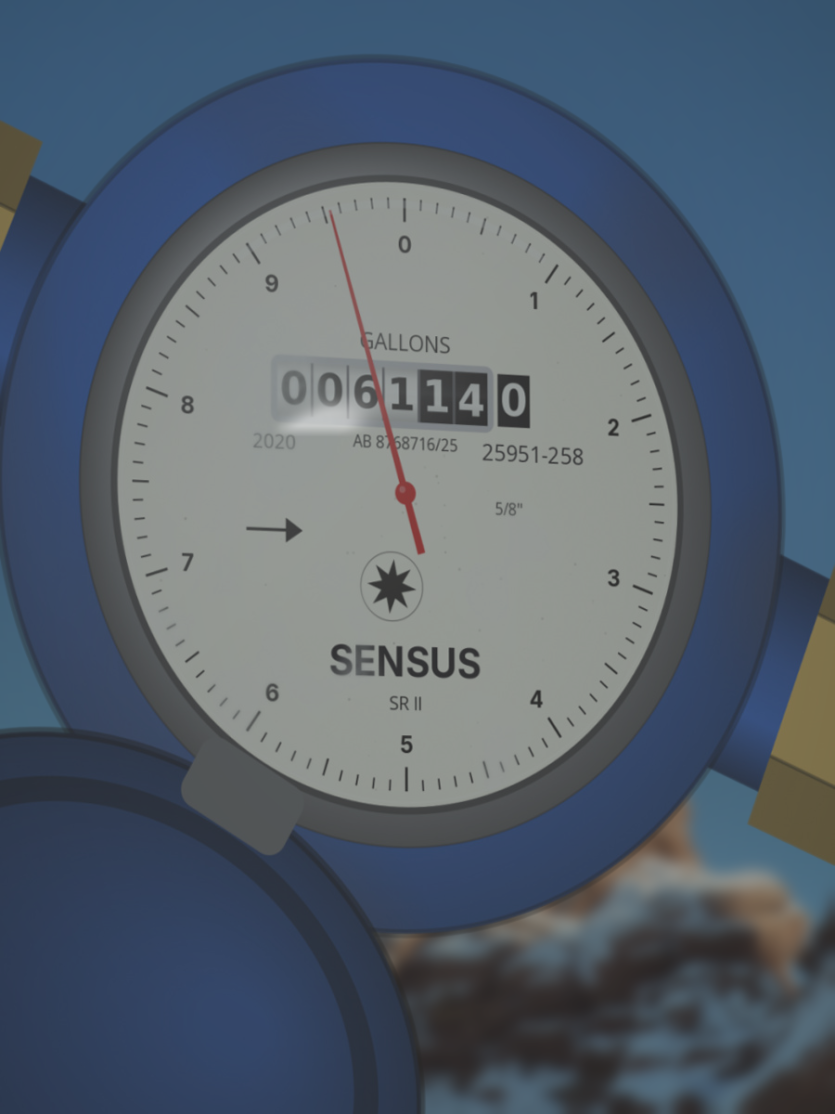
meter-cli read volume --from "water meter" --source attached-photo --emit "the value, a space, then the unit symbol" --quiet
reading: 61139.5 gal
